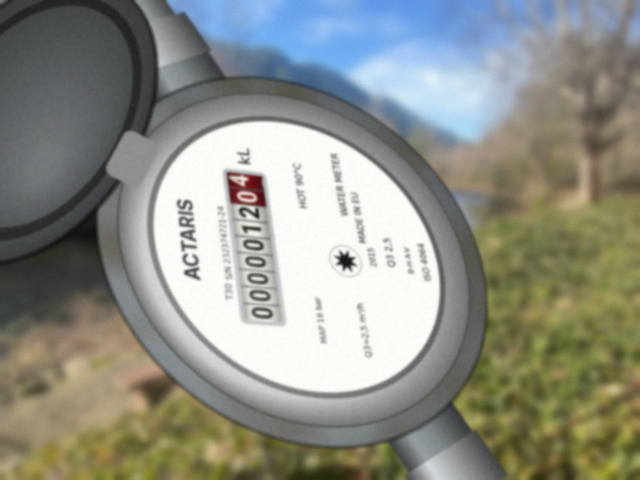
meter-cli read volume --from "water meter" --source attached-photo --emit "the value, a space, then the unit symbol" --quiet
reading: 12.04 kL
